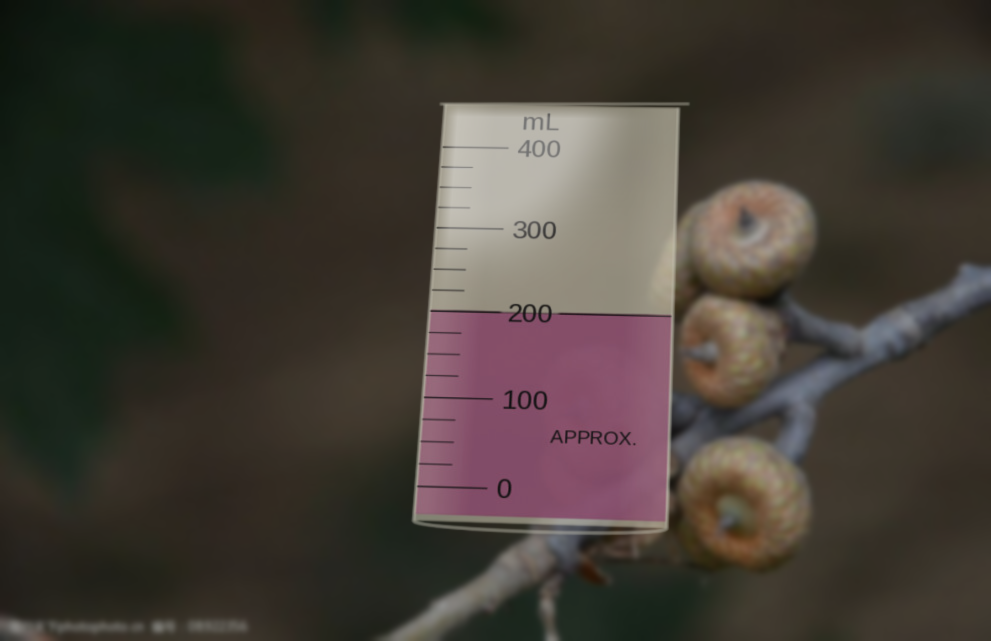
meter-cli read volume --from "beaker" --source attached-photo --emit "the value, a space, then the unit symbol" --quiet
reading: 200 mL
